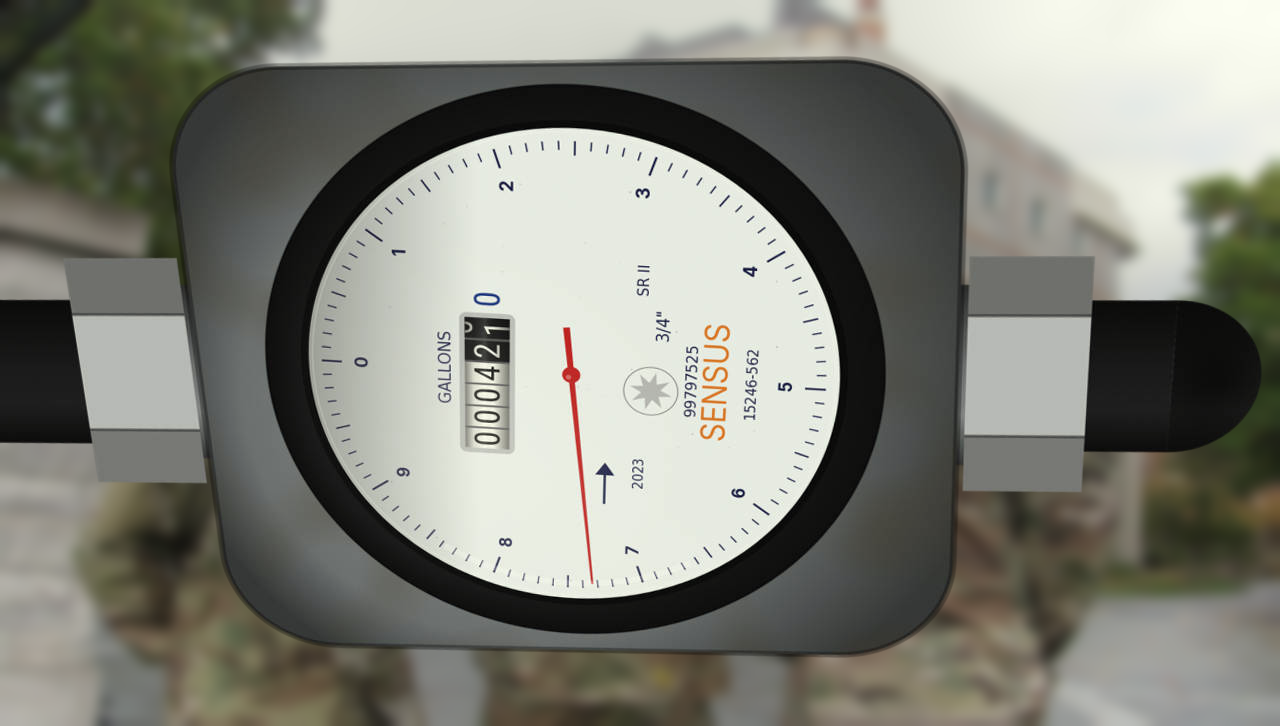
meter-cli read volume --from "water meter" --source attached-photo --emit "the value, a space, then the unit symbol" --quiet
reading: 4207.3 gal
